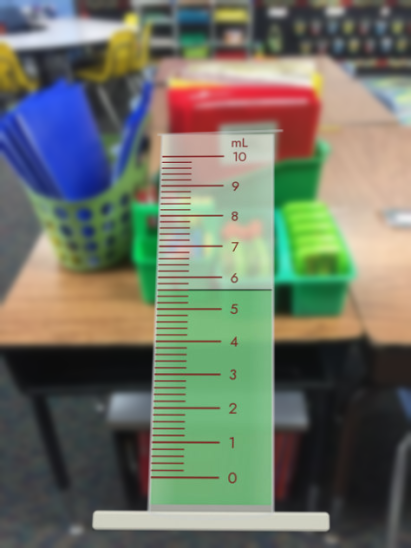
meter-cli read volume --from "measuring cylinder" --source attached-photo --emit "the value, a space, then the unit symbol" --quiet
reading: 5.6 mL
